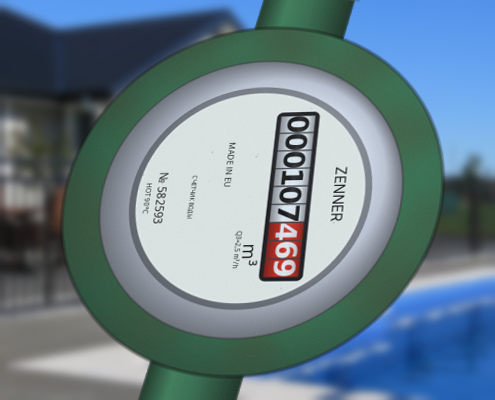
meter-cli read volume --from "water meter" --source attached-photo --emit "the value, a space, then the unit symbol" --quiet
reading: 107.469 m³
